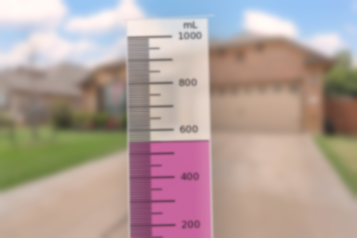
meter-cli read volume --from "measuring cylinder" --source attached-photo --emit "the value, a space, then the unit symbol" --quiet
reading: 550 mL
